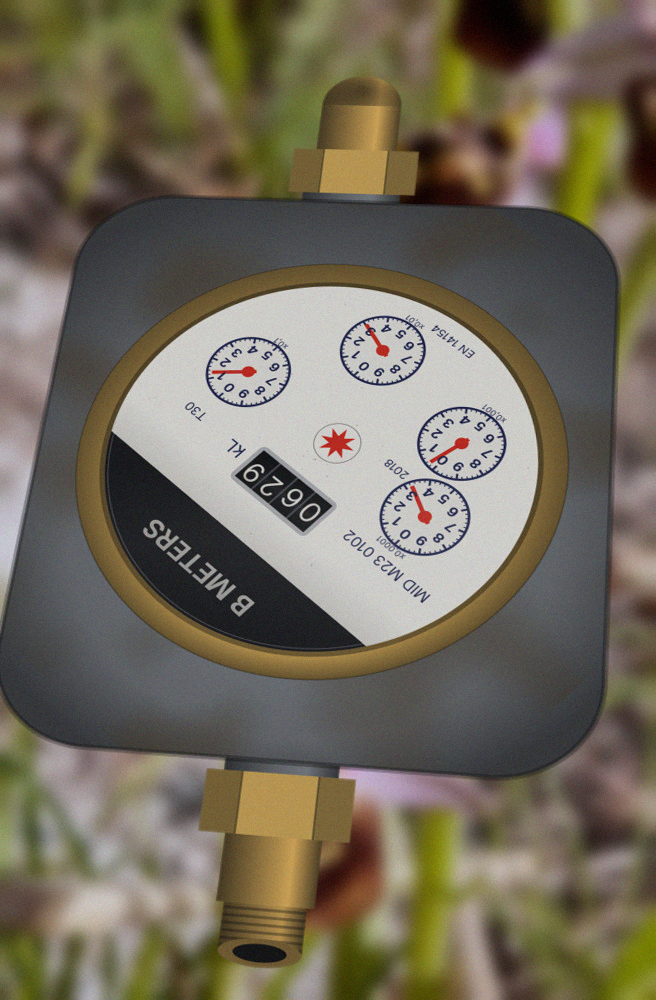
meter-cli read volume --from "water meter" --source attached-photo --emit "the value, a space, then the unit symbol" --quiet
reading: 629.1303 kL
